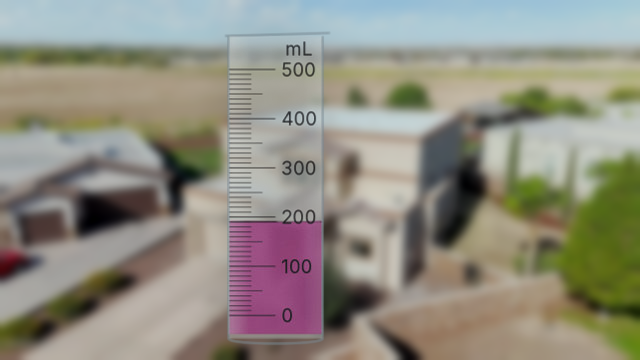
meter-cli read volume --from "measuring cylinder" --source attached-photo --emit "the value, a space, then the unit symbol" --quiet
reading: 190 mL
